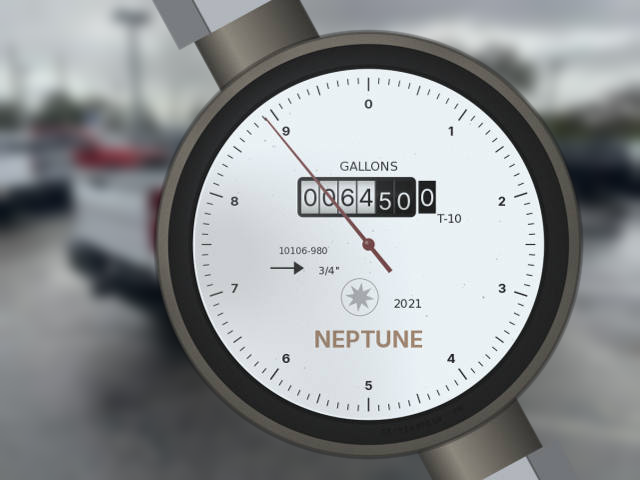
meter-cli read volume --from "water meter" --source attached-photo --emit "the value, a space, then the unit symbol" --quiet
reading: 64498.9 gal
